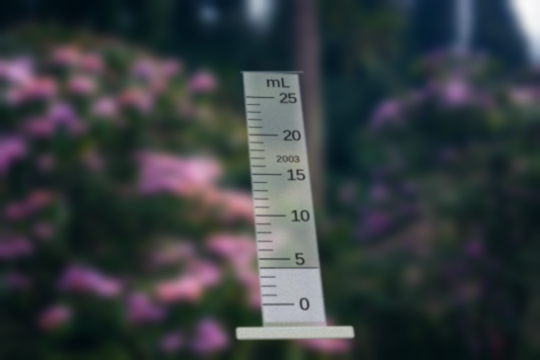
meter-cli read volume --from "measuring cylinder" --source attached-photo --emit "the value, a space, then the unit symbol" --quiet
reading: 4 mL
